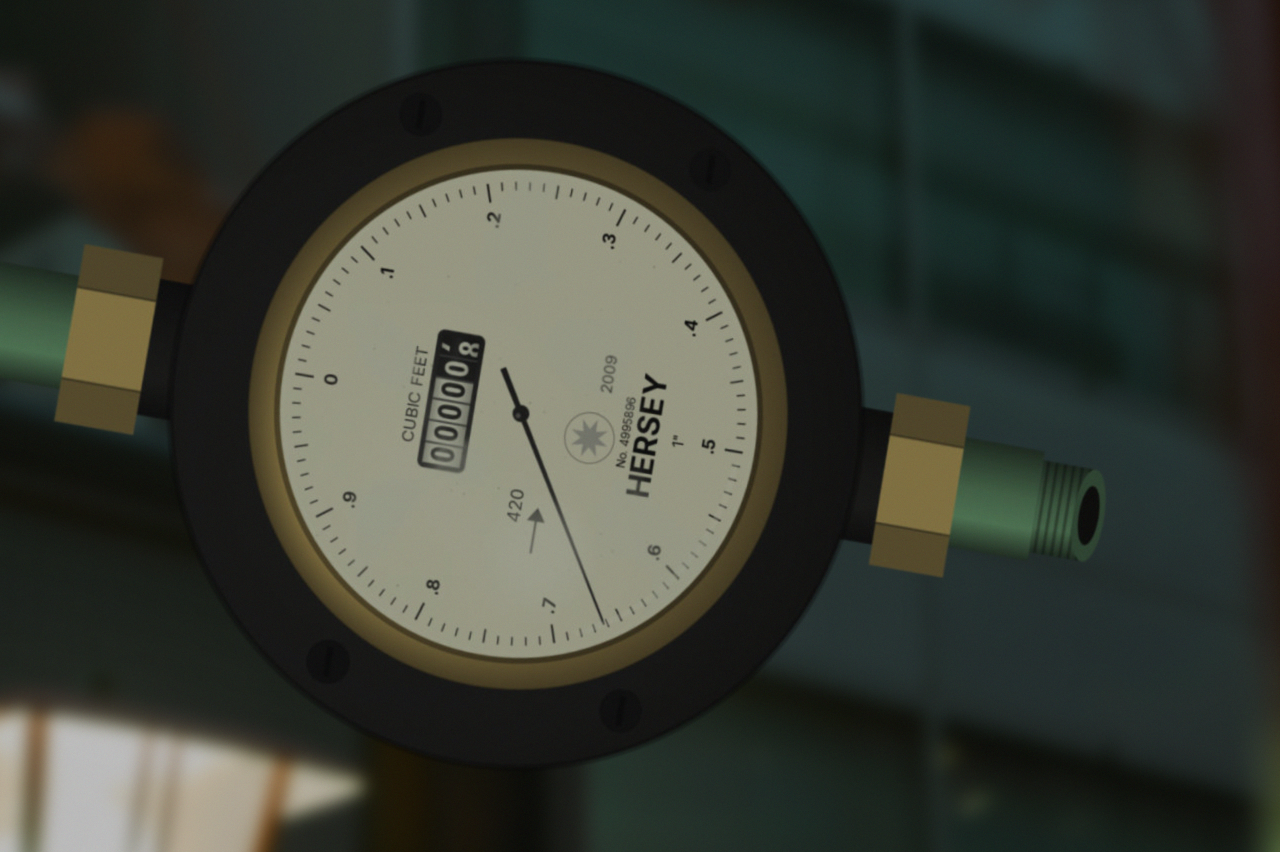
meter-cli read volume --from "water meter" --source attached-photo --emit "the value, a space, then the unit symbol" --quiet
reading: 7.66 ft³
